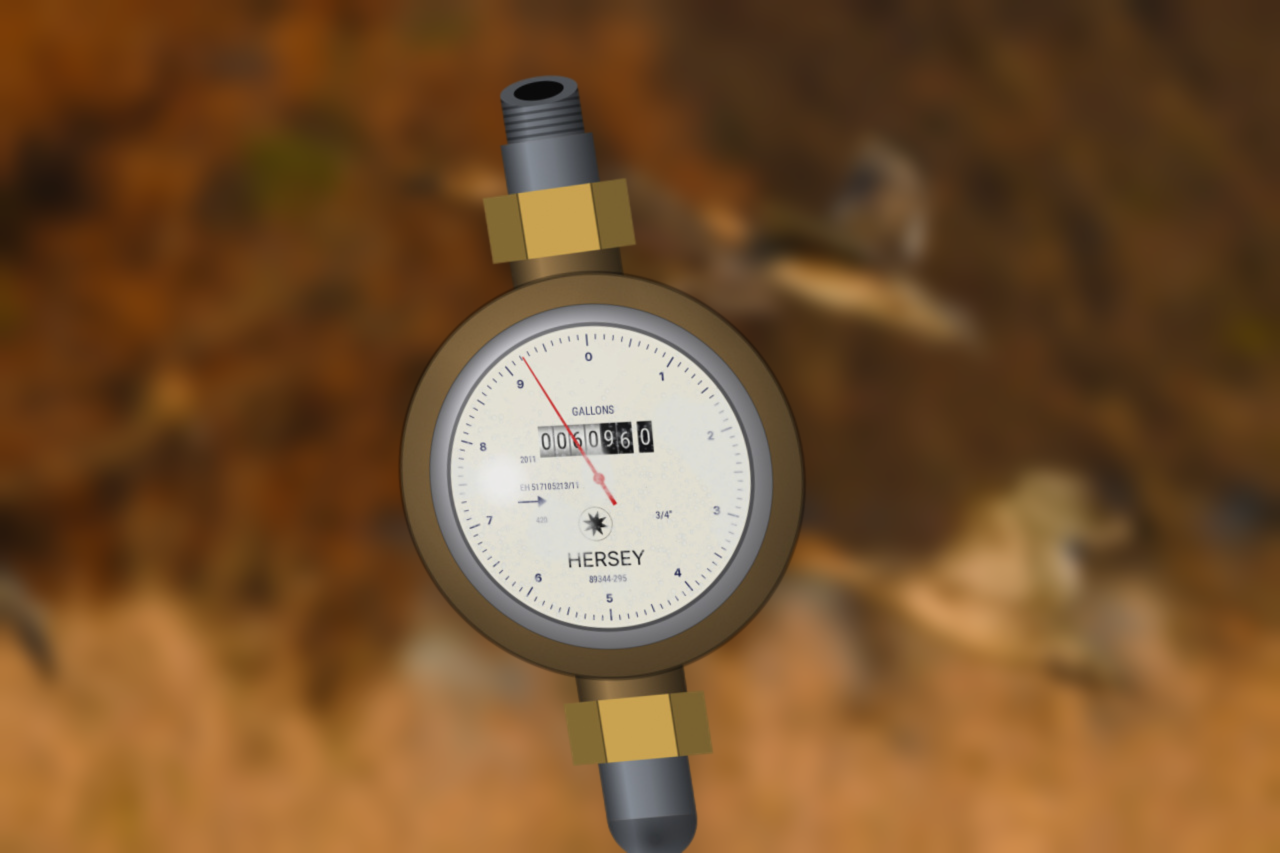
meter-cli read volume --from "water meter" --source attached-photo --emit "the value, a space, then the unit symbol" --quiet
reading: 60959.2 gal
